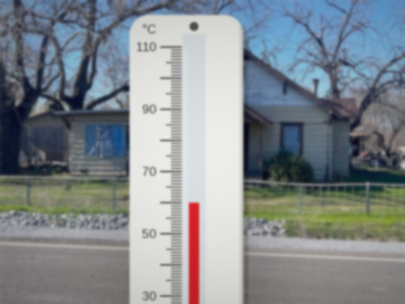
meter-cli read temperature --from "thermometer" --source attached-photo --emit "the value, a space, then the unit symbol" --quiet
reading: 60 °C
